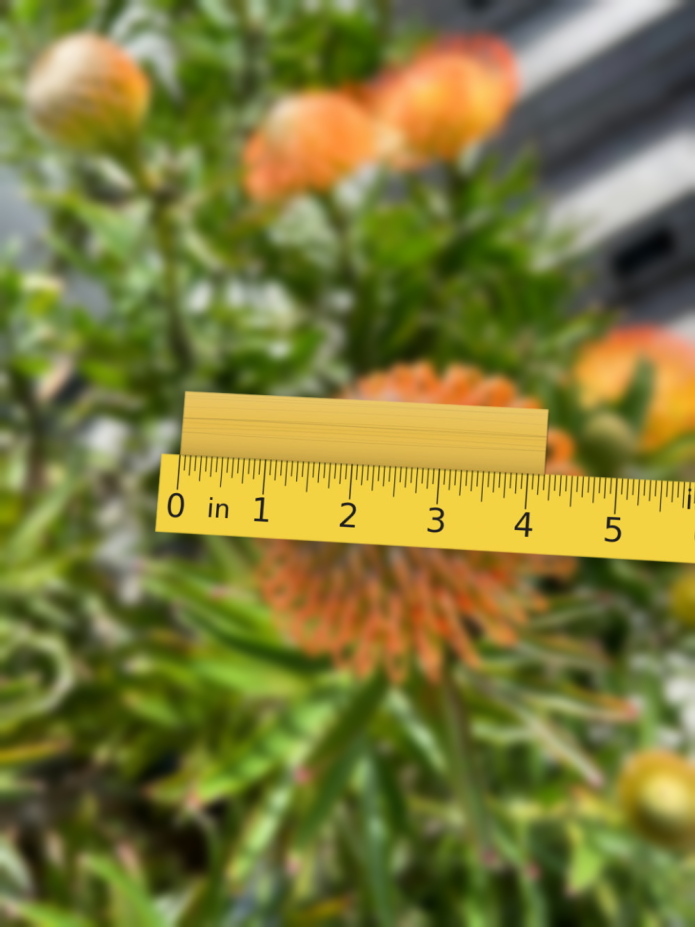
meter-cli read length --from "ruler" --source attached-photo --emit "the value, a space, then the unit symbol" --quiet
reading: 4.1875 in
